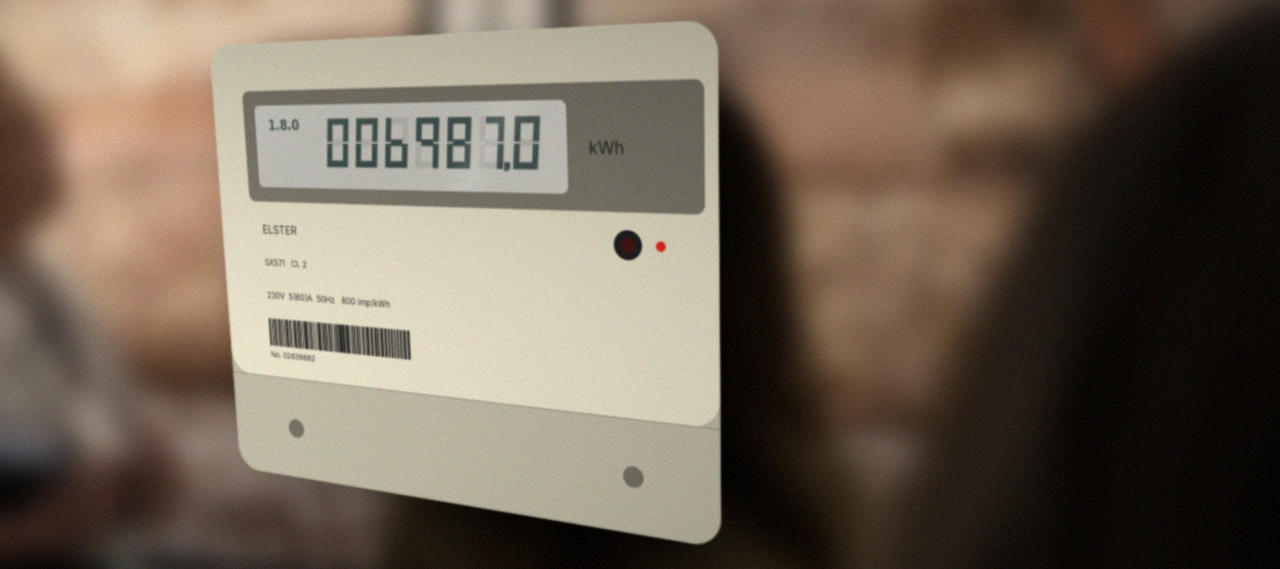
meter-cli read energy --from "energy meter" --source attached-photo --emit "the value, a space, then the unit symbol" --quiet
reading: 6987.0 kWh
